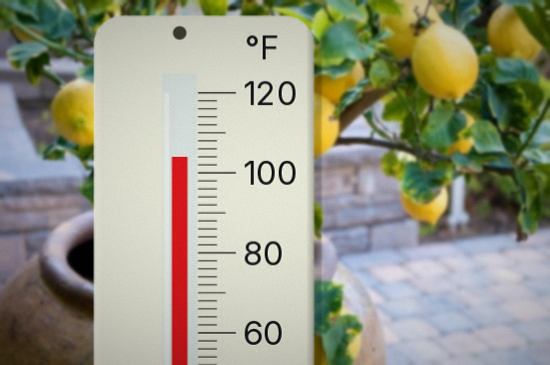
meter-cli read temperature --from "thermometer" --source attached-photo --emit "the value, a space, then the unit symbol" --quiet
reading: 104 °F
